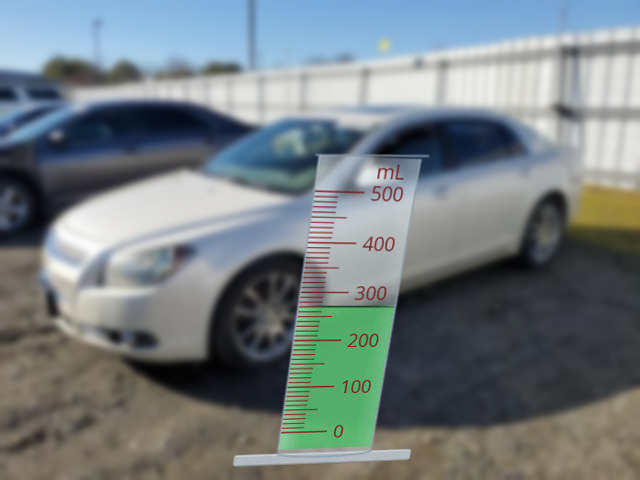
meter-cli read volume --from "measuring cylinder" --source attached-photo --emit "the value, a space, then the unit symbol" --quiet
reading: 270 mL
